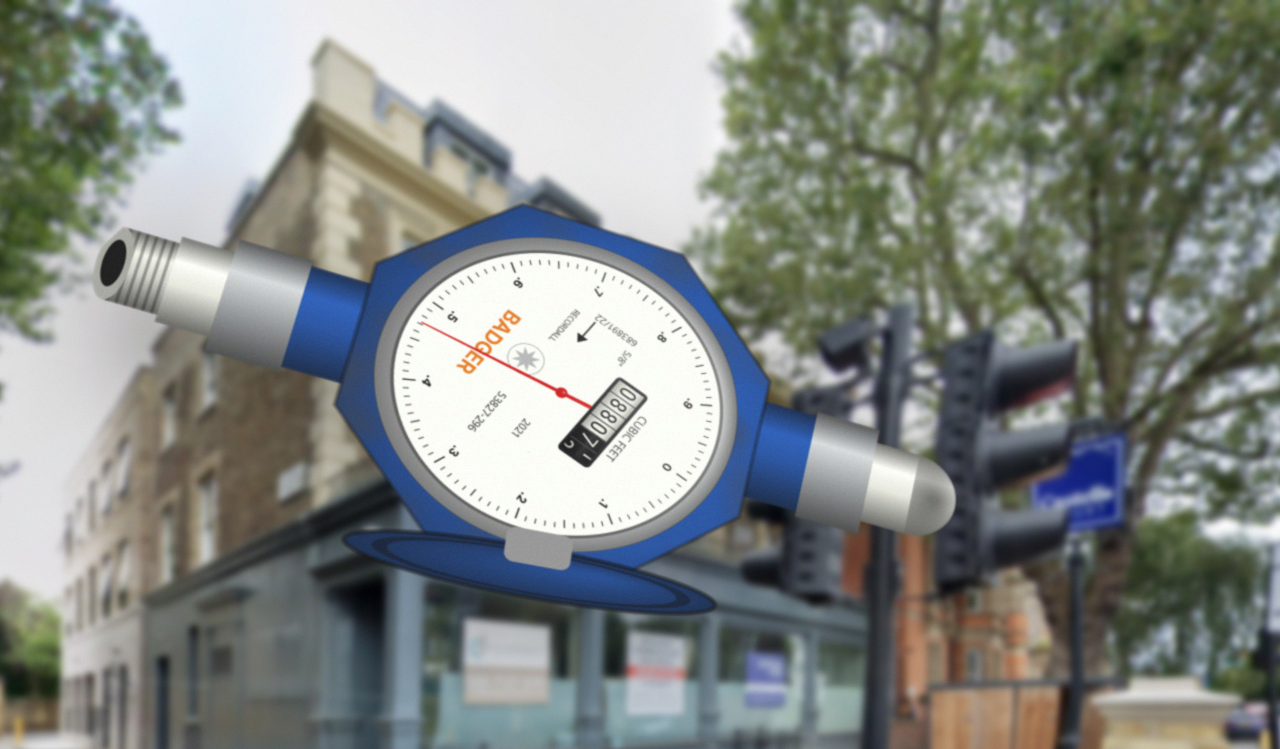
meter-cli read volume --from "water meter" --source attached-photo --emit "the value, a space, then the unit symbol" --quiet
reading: 88071.47 ft³
